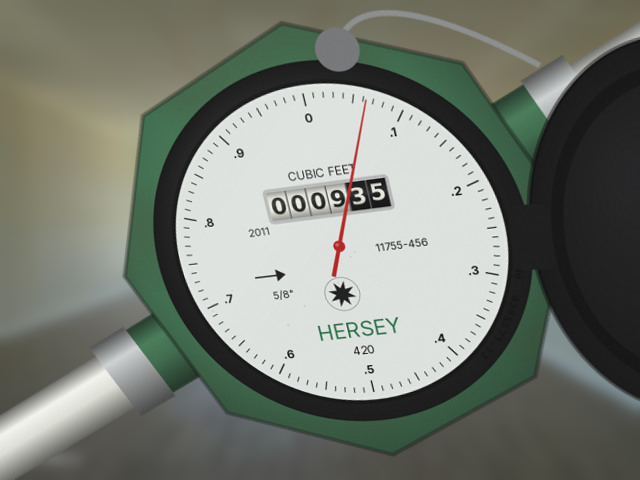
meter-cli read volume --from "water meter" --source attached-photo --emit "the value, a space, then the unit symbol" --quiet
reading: 935.06 ft³
